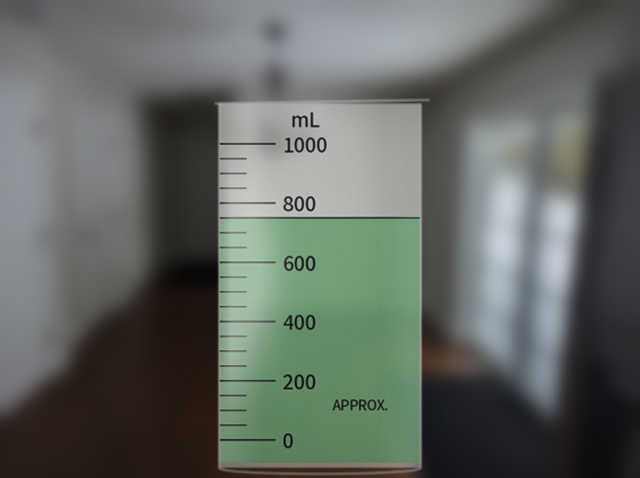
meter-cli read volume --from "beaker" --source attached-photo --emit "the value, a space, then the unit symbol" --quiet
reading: 750 mL
